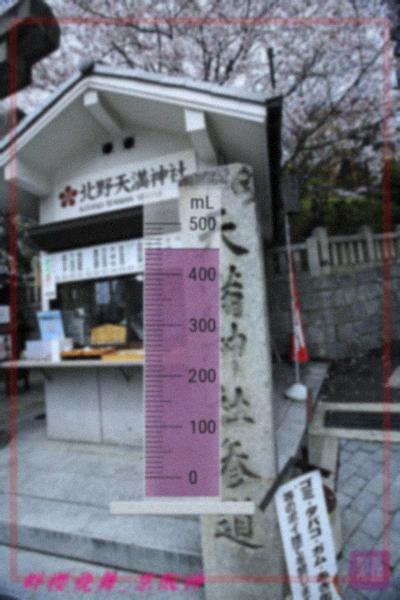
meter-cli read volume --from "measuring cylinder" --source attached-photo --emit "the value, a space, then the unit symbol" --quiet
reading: 450 mL
